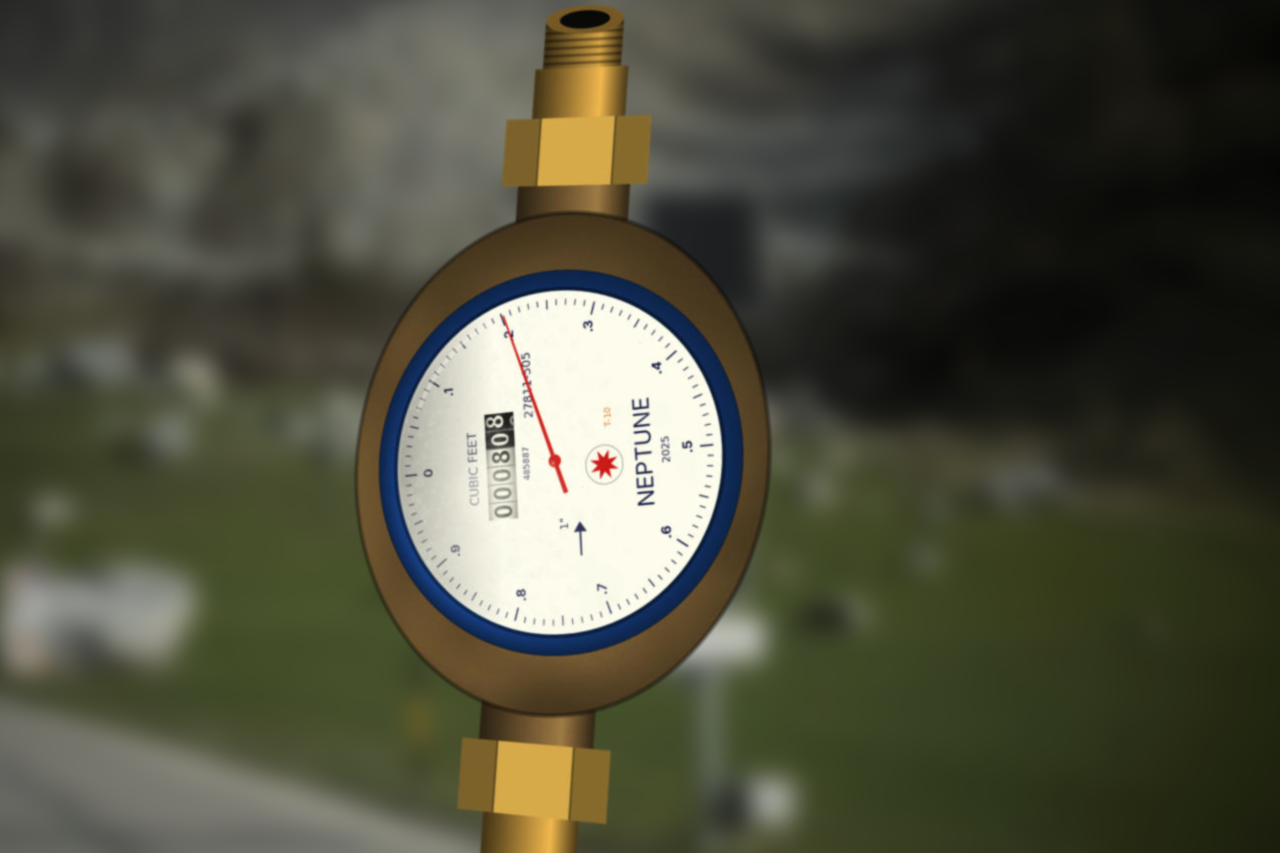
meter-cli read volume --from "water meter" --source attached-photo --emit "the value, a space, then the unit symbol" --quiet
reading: 808.20 ft³
